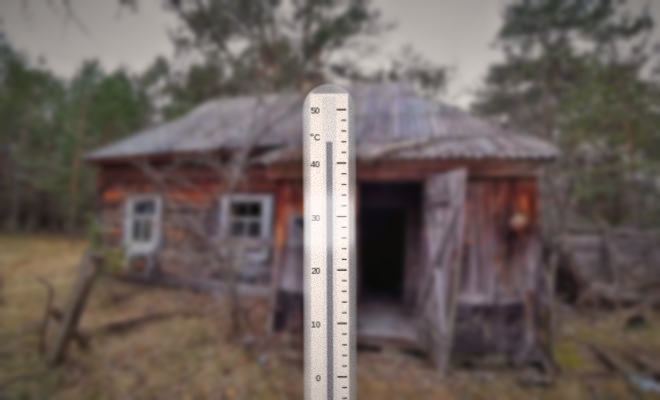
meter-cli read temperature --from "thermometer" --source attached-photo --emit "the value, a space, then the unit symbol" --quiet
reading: 44 °C
